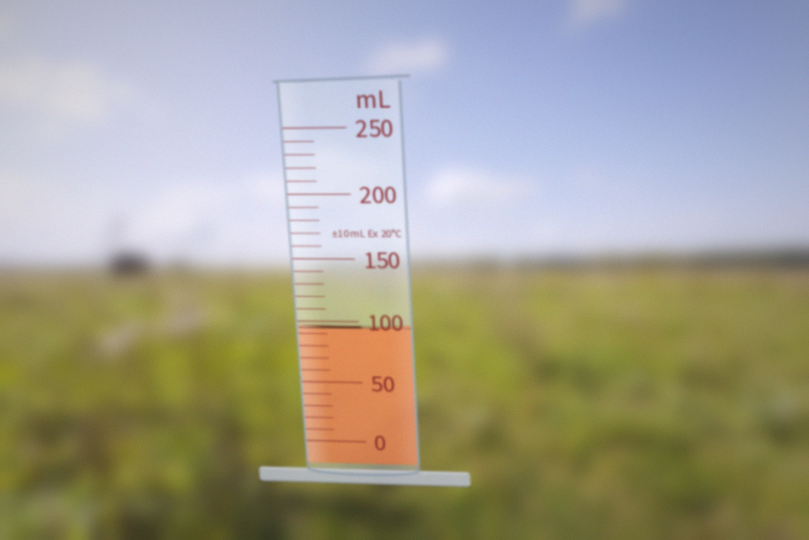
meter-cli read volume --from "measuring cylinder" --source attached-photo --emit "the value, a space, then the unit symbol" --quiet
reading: 95 mL
